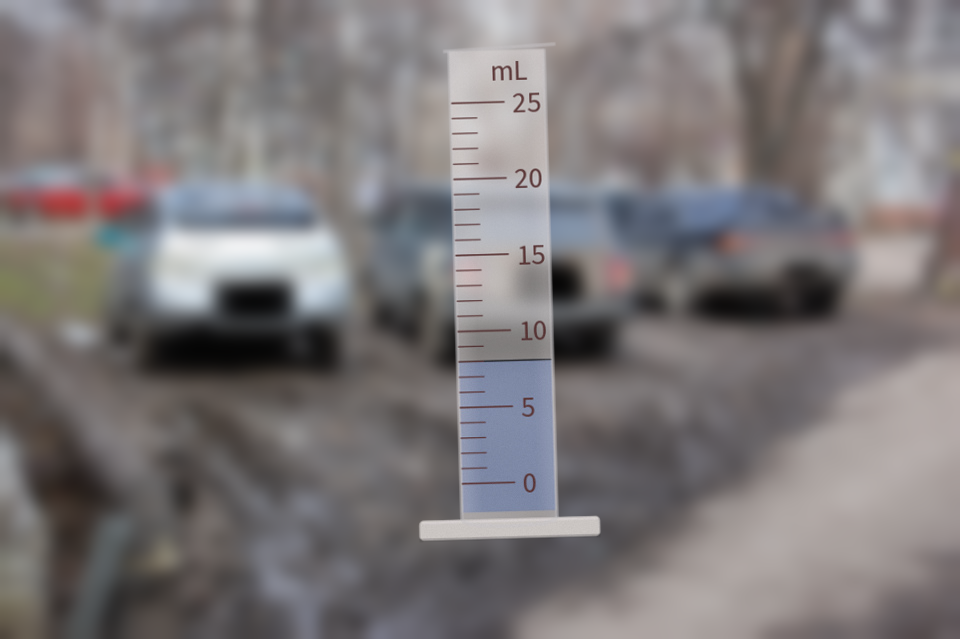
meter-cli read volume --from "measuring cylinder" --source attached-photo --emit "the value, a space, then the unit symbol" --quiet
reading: 8 mL
